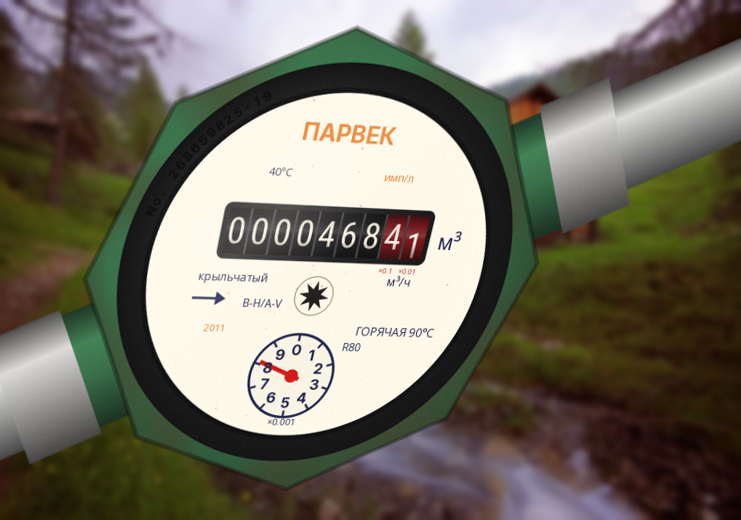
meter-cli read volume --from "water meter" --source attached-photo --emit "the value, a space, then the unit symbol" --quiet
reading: 468.408 m³
